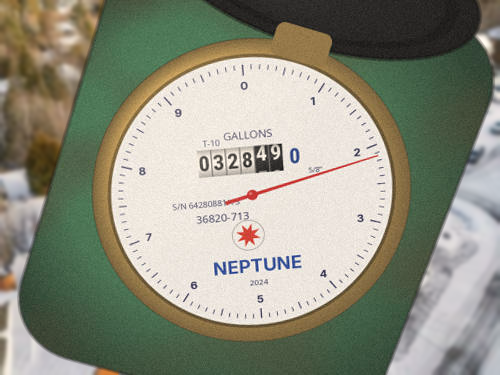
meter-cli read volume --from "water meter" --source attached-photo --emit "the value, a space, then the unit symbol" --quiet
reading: 328492.1 gal
